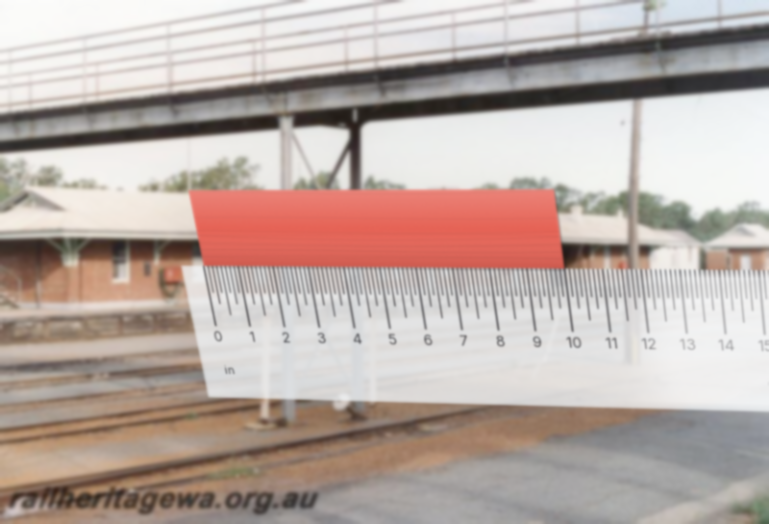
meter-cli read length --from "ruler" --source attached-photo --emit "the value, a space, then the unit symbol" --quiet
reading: 10 in
